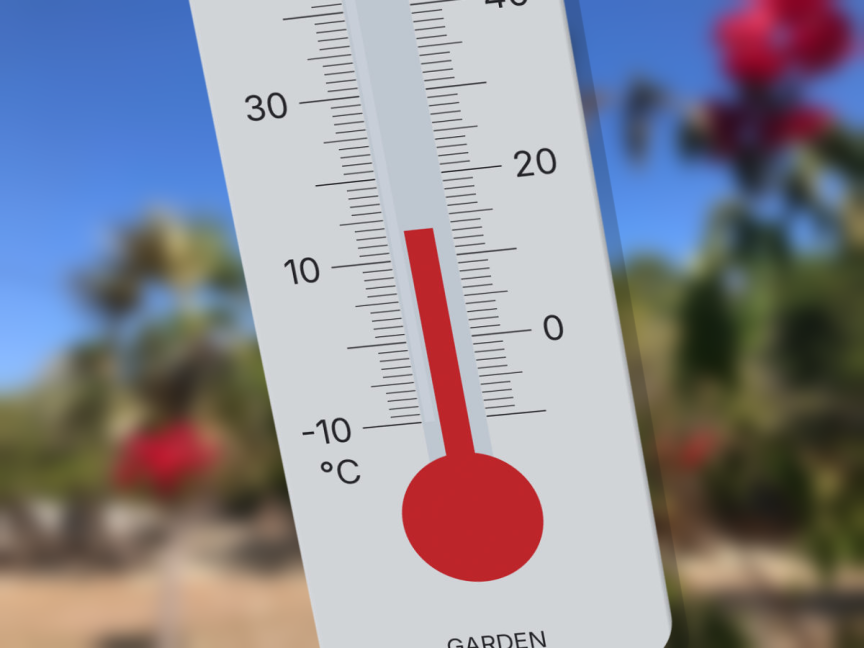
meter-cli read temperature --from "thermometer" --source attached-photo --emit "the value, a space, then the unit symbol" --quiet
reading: 13.5 °C
